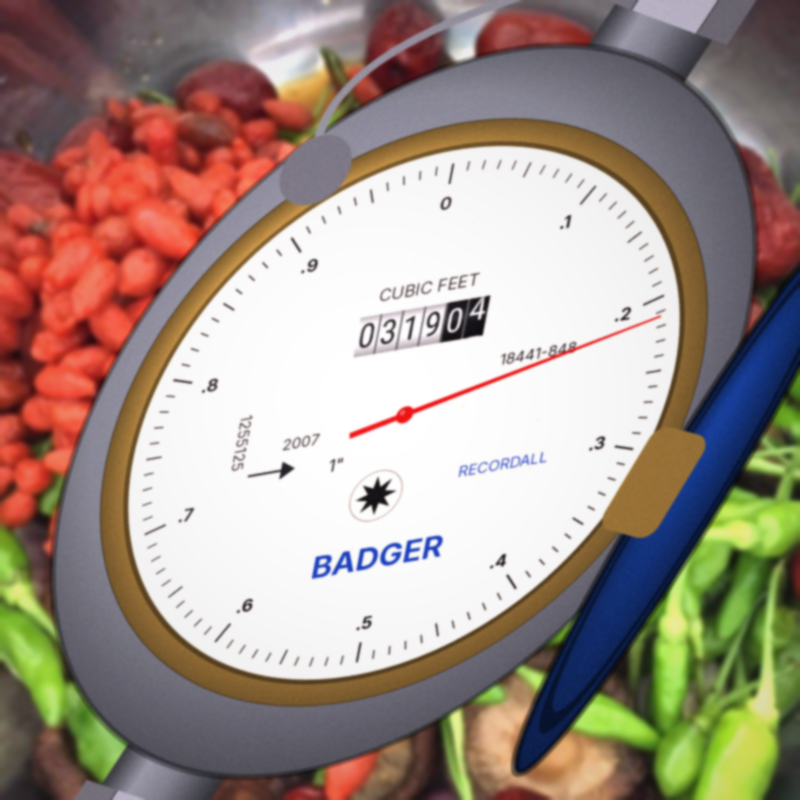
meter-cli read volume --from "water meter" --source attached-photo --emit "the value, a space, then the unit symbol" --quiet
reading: 31904.21 ft³
